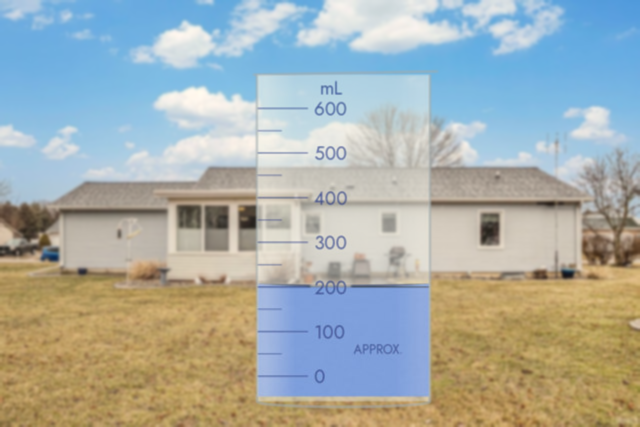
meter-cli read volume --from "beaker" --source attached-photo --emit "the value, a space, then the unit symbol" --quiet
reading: 200 mL
